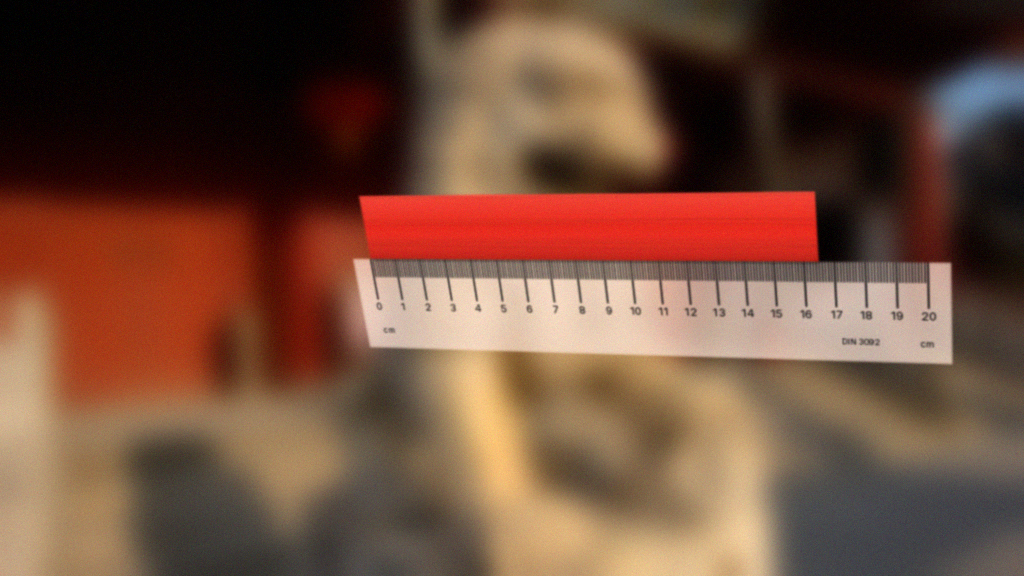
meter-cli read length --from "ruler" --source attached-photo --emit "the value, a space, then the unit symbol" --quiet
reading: 16.5 cm
